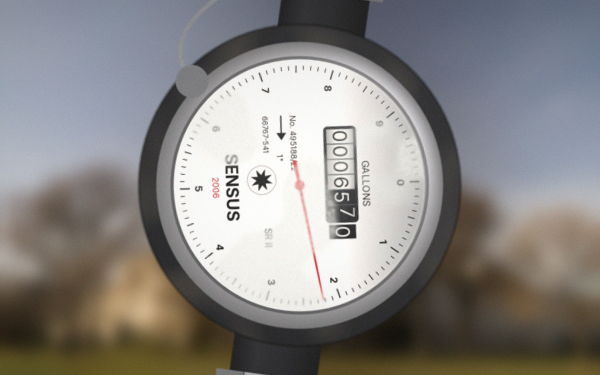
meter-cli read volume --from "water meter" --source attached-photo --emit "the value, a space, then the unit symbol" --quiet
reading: 6572.2 gal
